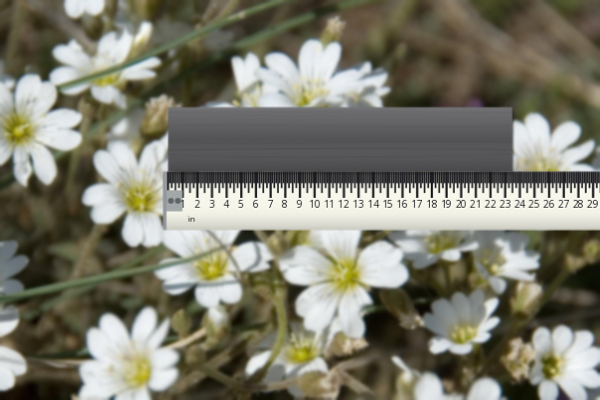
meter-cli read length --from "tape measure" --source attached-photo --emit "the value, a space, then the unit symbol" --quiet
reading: 23.5 in
